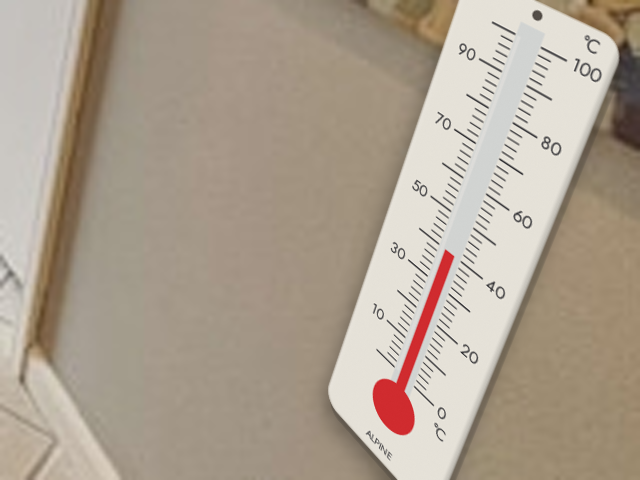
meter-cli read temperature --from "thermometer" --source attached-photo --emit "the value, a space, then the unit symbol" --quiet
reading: 40 °C
